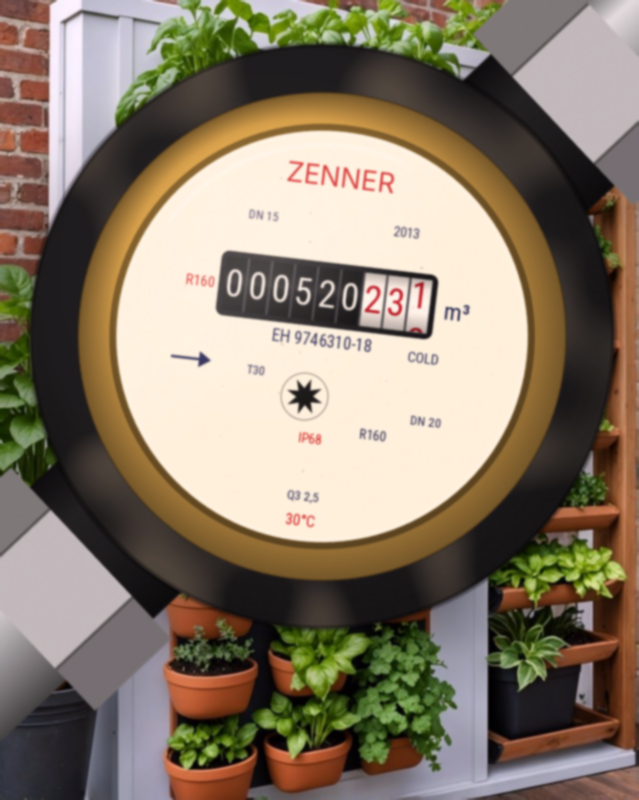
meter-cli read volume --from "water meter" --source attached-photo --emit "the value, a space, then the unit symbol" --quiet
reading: 520.231 m³
